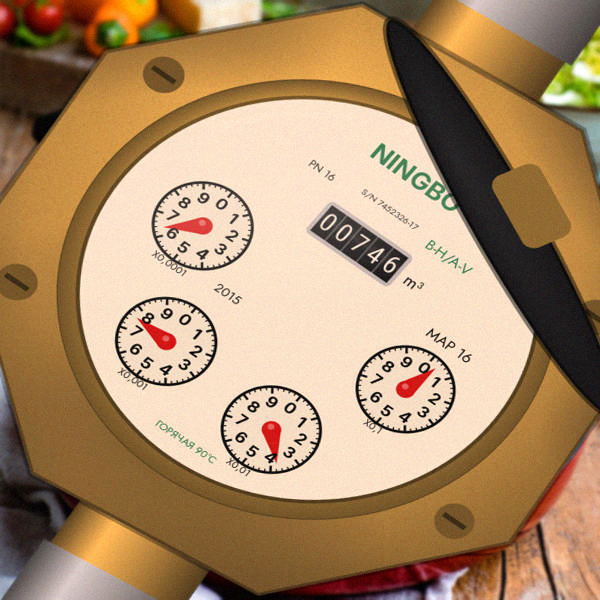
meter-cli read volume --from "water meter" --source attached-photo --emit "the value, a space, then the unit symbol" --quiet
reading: 746.0376 m³
